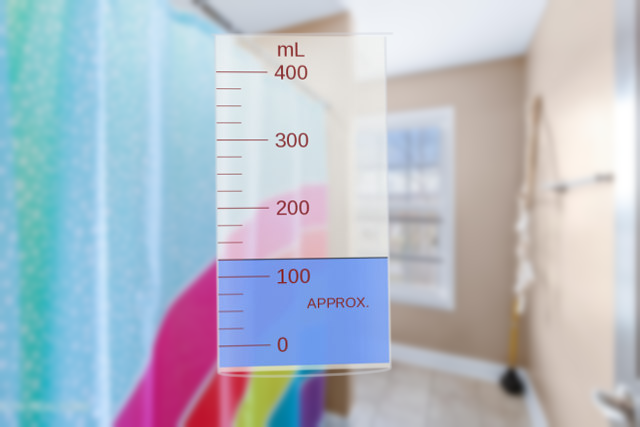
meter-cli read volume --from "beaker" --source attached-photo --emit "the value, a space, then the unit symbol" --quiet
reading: 125 mL
